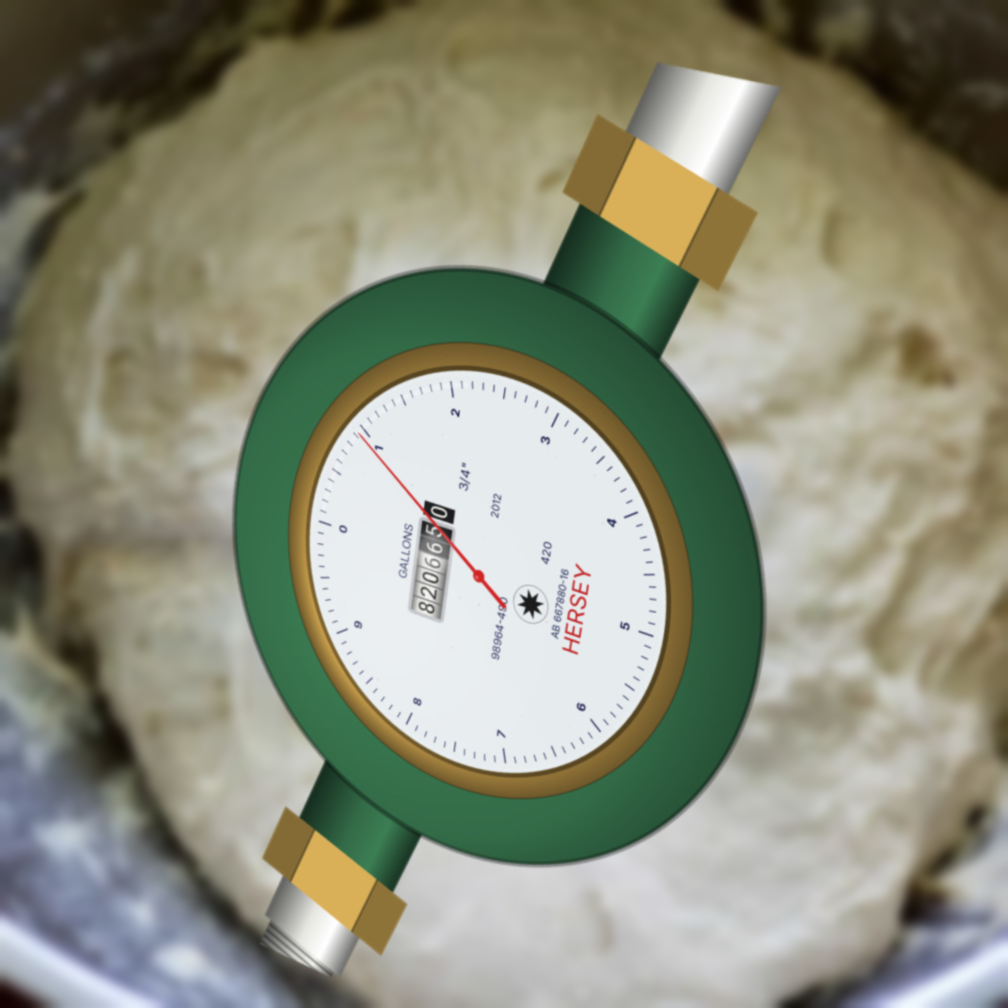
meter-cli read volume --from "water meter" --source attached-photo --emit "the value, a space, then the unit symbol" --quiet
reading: 8206650.9 gal
